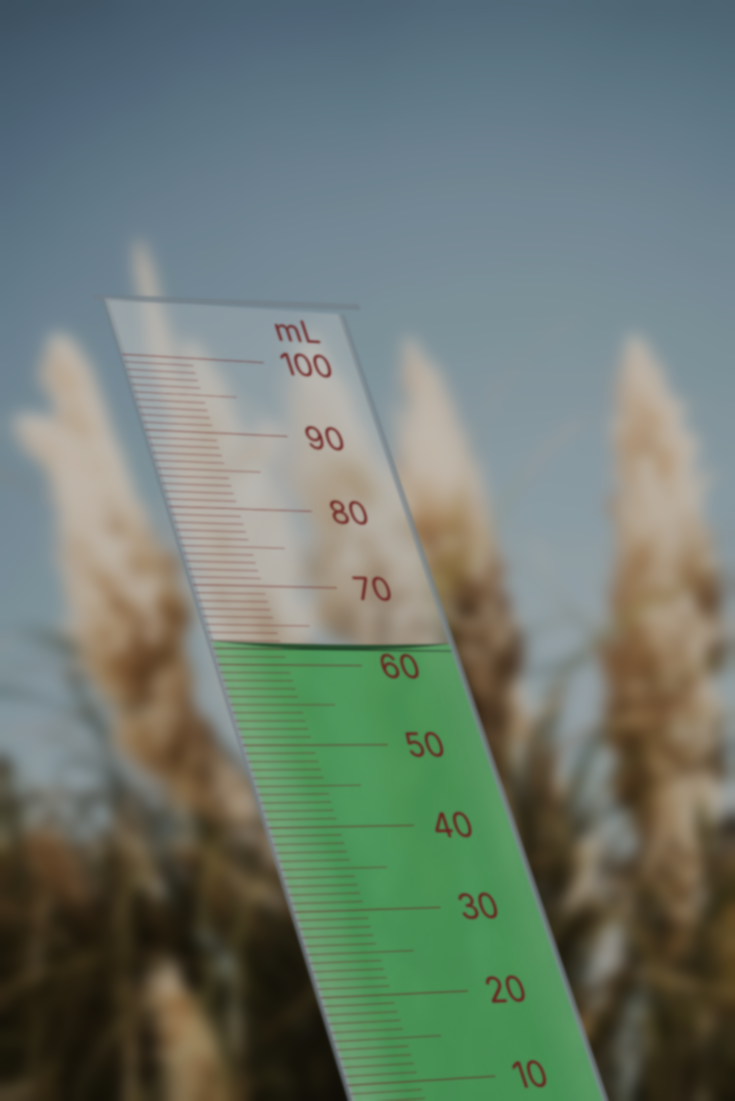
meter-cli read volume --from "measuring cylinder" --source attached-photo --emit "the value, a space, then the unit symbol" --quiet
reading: 62 mL
